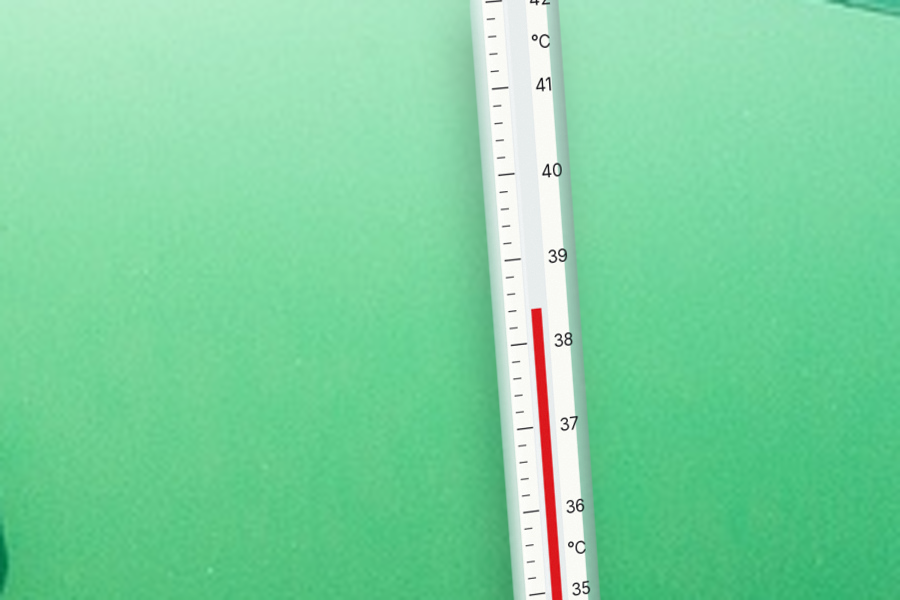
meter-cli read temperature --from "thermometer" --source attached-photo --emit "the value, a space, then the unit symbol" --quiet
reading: 38.4 °C
